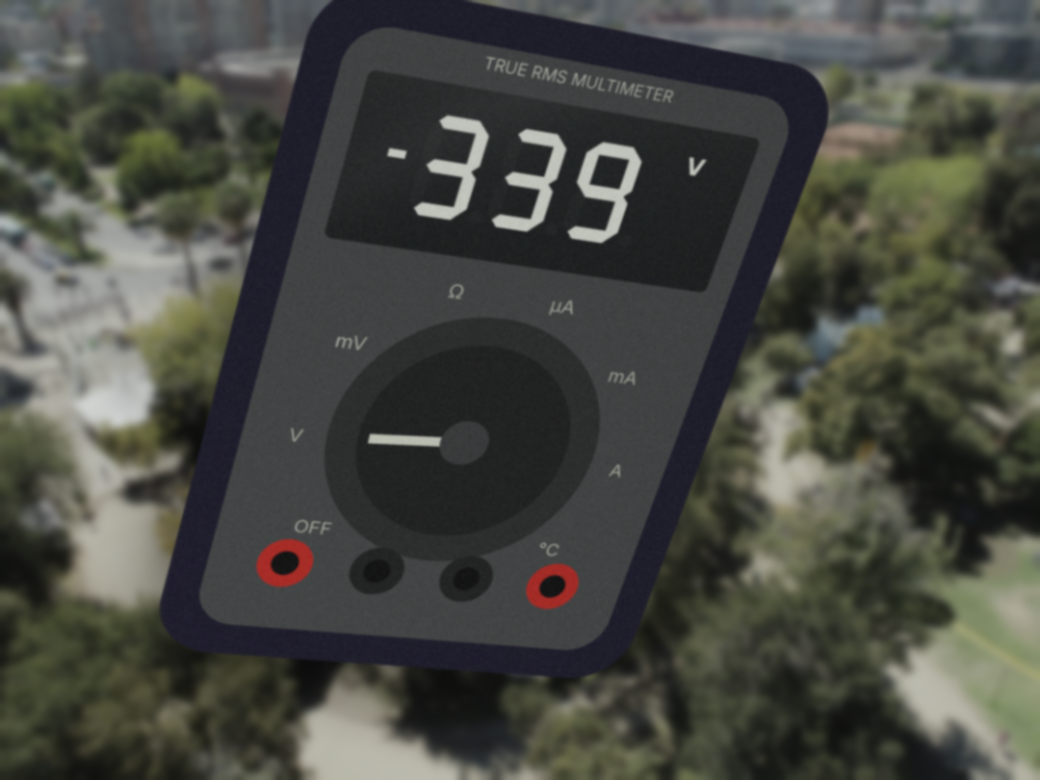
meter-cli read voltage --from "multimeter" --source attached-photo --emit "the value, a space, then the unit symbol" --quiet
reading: -339 V
